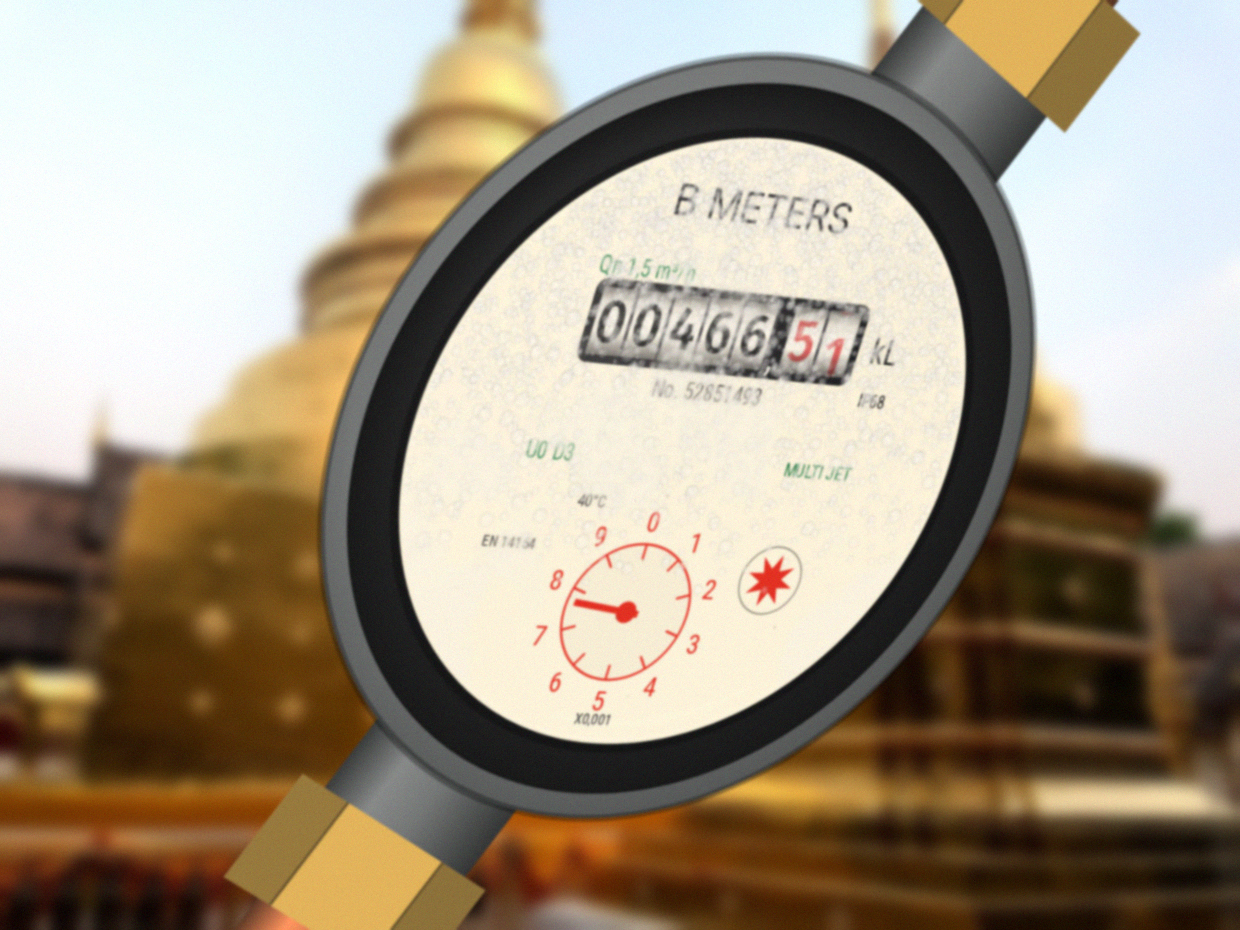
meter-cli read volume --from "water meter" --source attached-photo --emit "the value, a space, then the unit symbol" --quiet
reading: 466.507 kL
